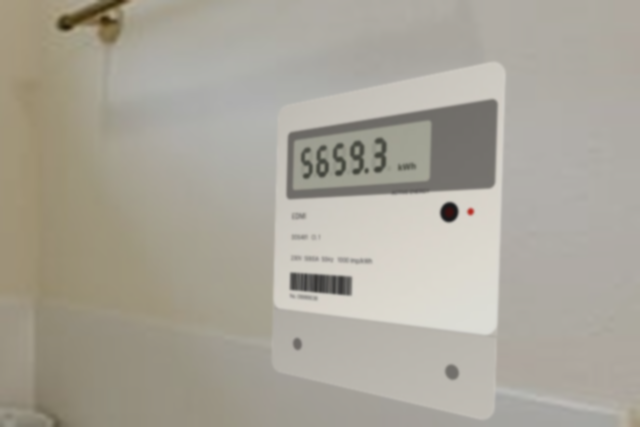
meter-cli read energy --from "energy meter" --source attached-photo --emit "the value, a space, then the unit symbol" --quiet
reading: 5659.3 kWh
